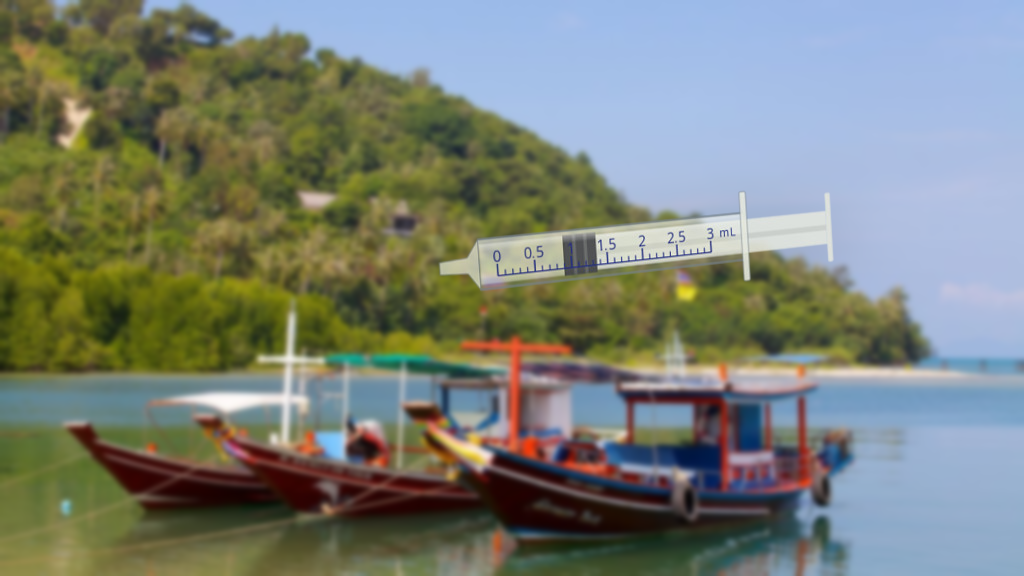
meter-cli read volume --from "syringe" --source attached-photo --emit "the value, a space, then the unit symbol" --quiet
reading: 0.9 mL
